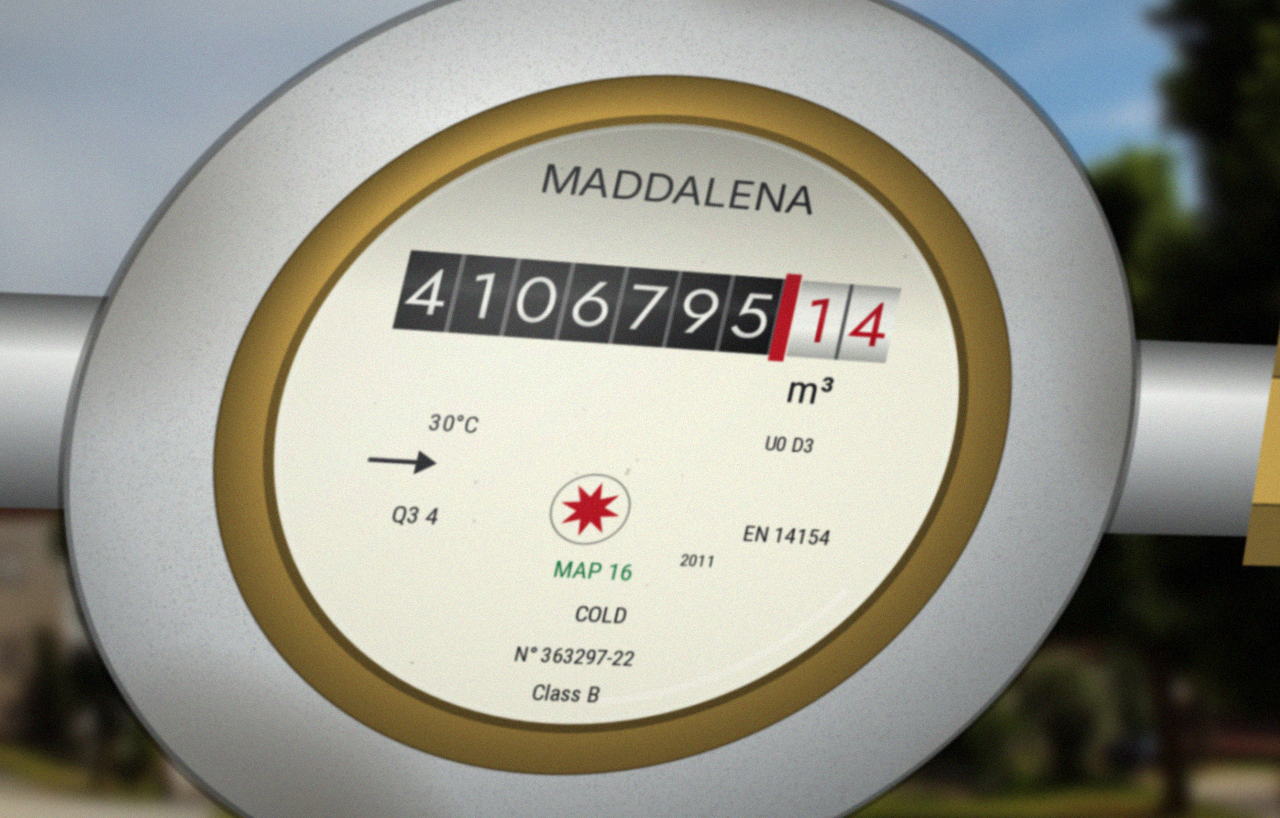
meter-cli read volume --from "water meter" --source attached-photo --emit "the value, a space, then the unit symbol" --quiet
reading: 4106795.14 m³
